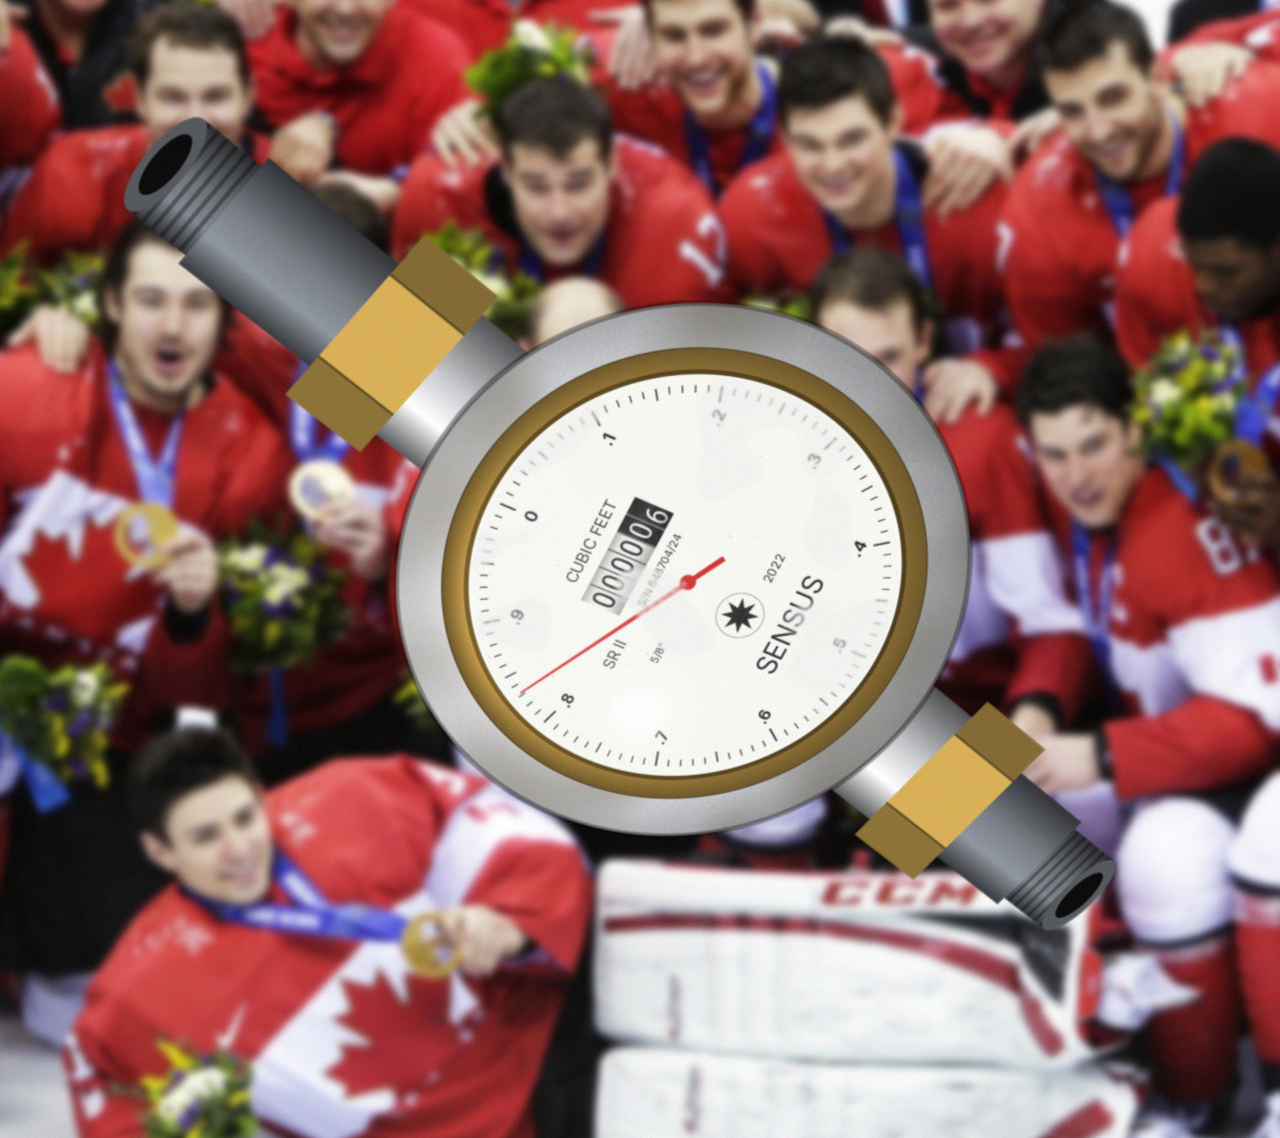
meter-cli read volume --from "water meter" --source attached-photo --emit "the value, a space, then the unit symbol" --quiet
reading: 5.83 ft³
